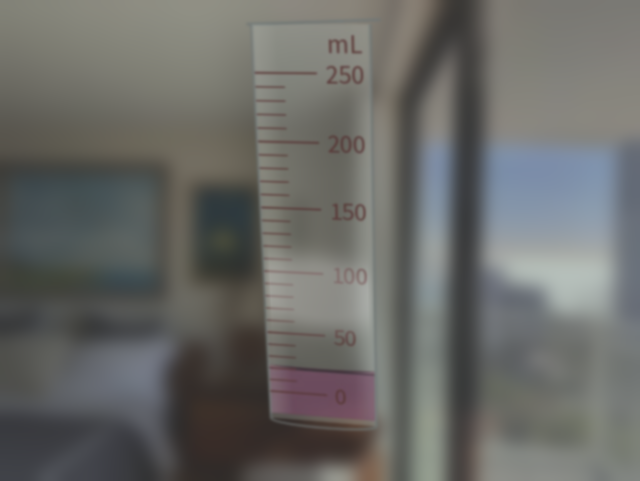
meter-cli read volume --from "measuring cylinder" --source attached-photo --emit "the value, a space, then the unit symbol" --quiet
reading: 20 mL
